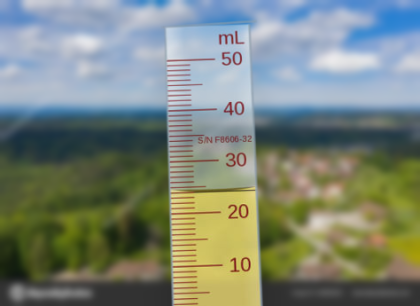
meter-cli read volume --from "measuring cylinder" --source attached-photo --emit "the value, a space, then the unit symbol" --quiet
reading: 24 mL
